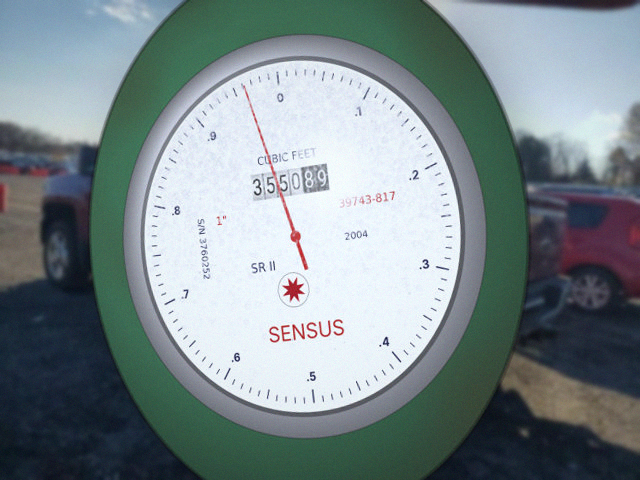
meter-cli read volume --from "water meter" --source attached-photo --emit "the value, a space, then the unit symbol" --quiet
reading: 355088.96 ft³
